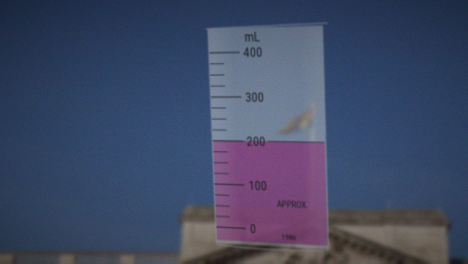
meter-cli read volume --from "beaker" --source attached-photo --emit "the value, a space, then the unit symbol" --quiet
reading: 200 mL
